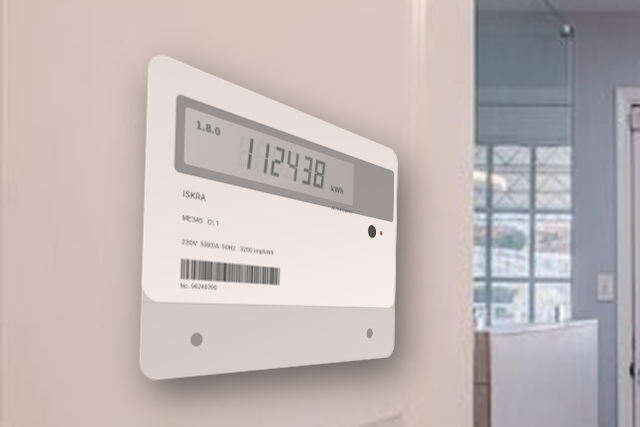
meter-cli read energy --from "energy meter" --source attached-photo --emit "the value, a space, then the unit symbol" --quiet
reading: 112438 kWh
